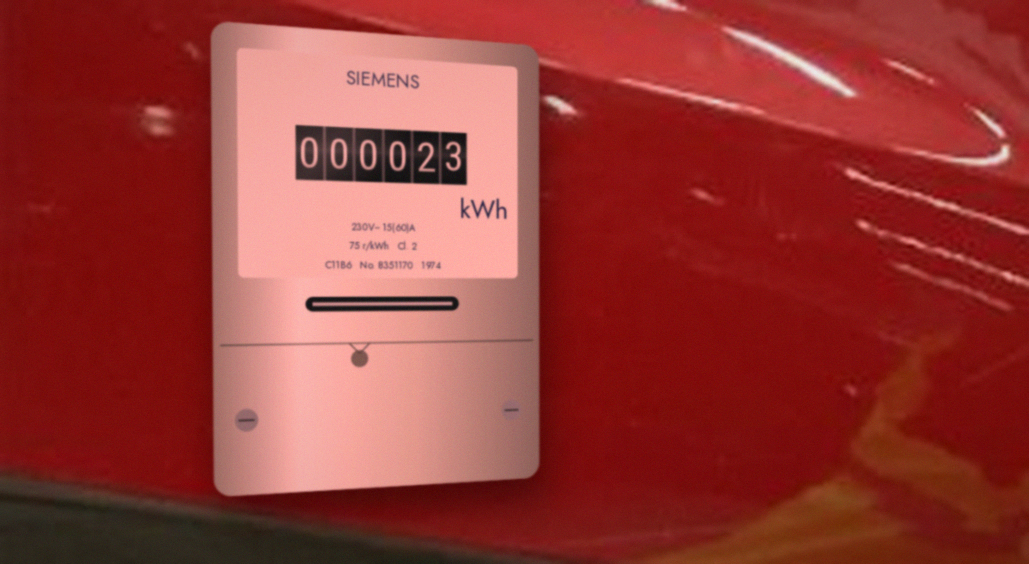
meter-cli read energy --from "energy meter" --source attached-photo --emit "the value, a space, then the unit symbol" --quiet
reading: 23 kWh
